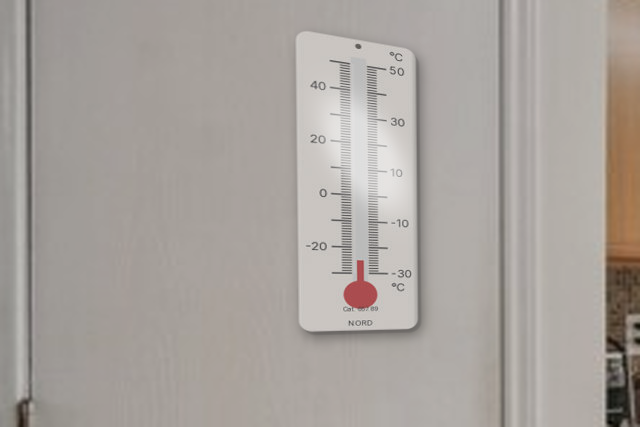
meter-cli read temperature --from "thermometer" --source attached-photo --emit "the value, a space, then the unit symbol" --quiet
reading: -25 °C
